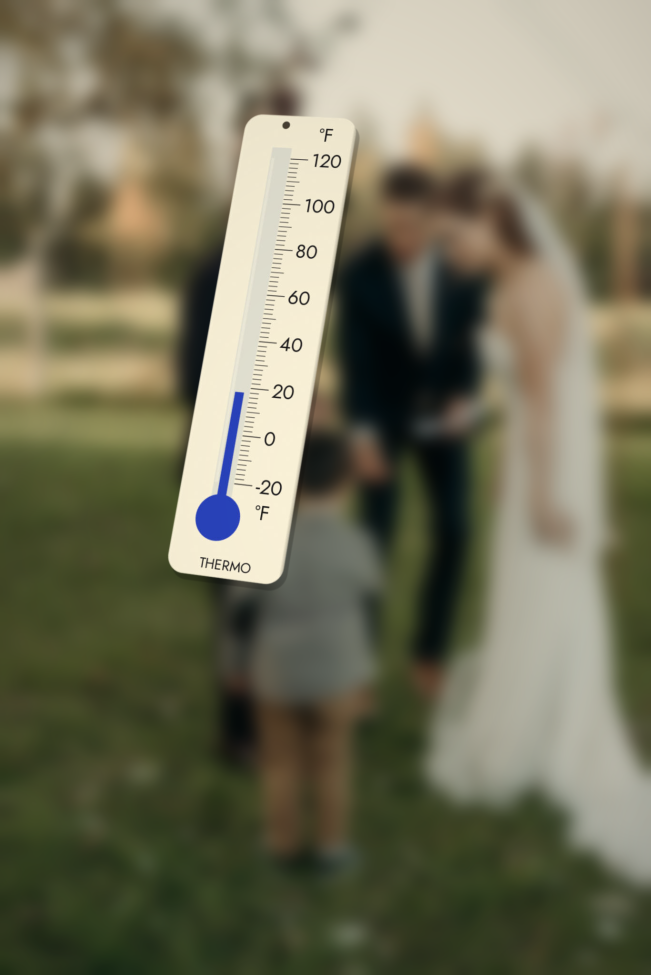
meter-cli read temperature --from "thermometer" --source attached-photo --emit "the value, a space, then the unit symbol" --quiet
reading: 18 °F
